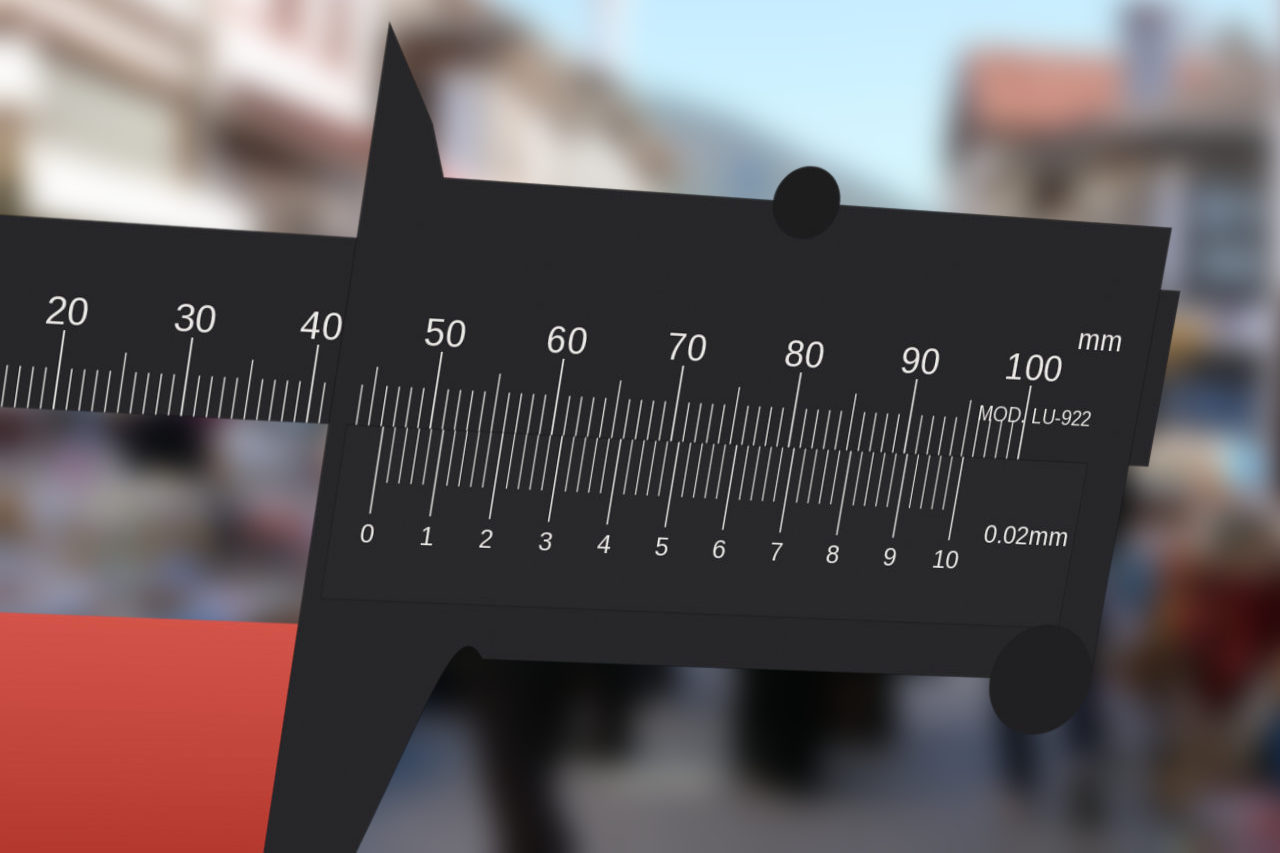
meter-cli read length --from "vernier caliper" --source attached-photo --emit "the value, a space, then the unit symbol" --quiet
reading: 46.2 mm
